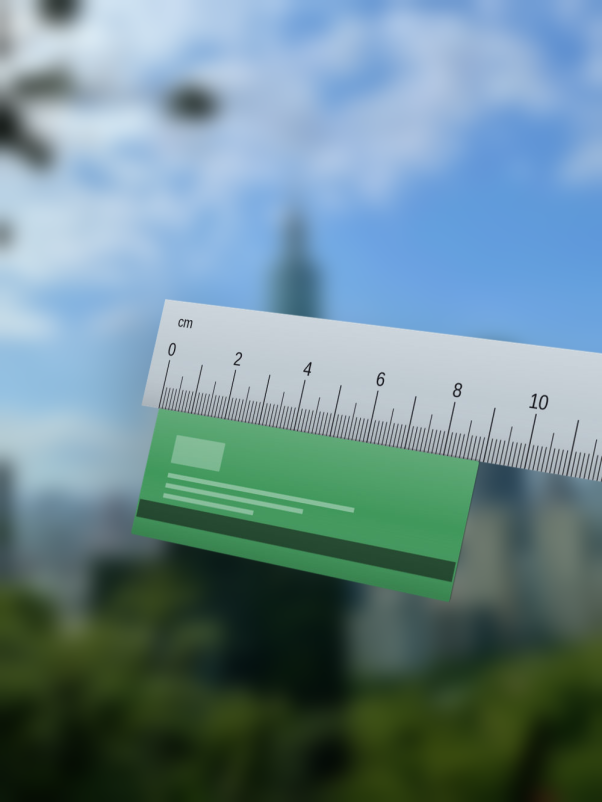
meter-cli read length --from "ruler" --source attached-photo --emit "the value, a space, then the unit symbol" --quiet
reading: 8.9 cm
